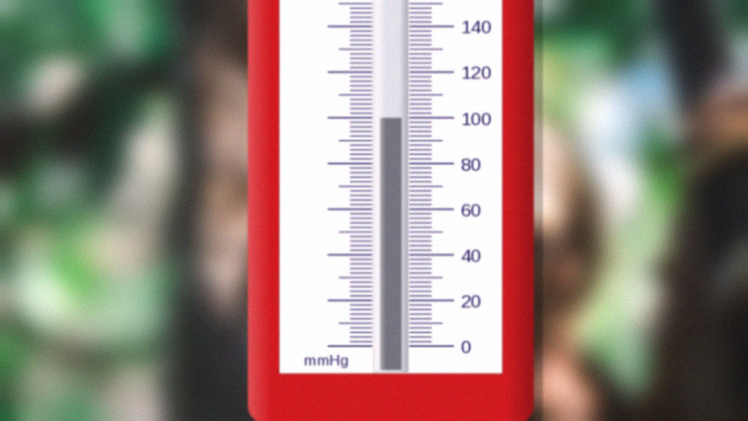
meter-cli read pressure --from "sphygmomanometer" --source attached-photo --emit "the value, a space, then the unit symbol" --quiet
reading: 100 mmHg
